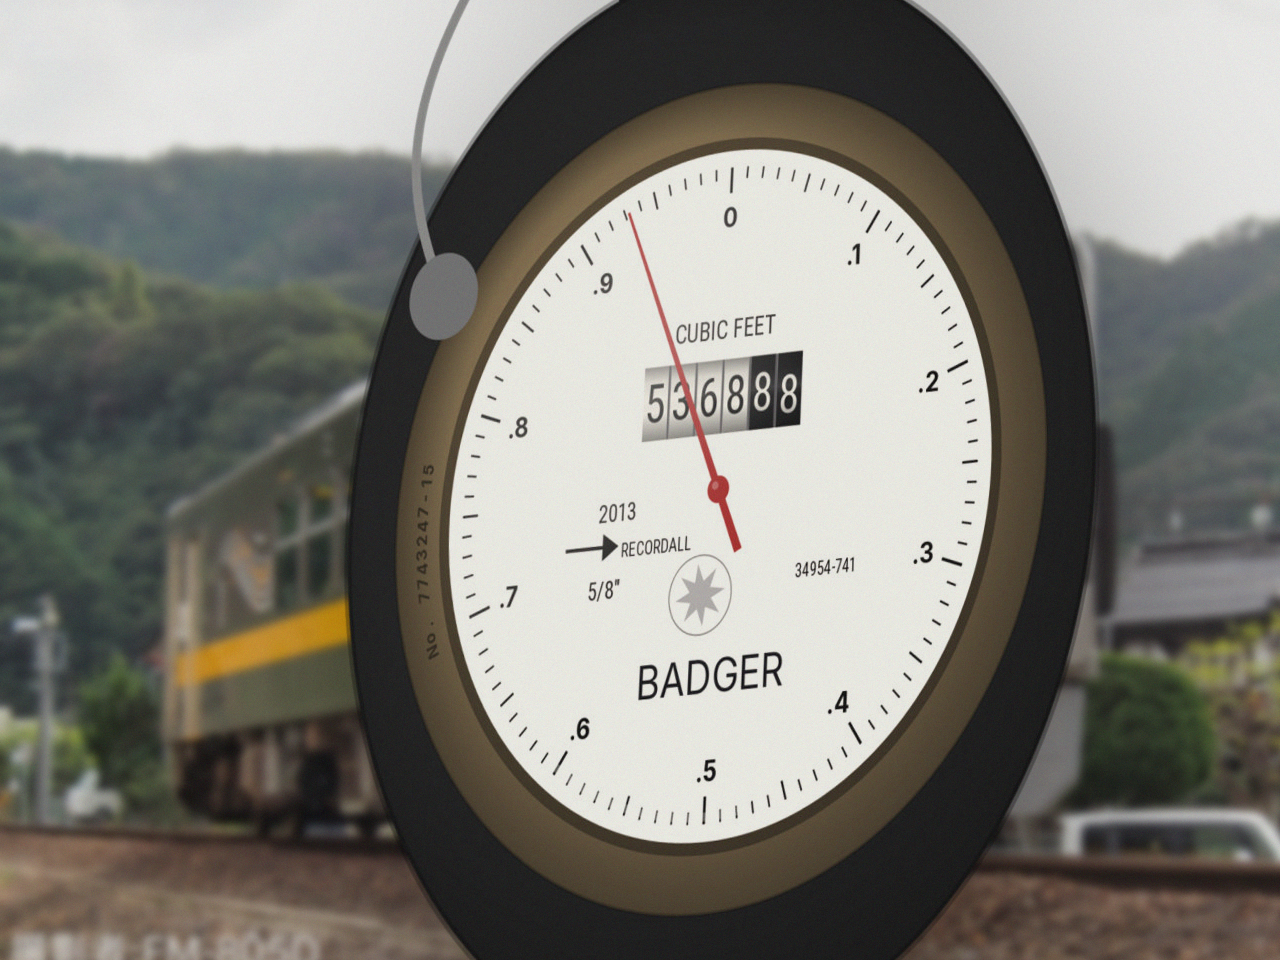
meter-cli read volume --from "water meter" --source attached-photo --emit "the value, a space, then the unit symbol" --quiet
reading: 536887.93 ft³
